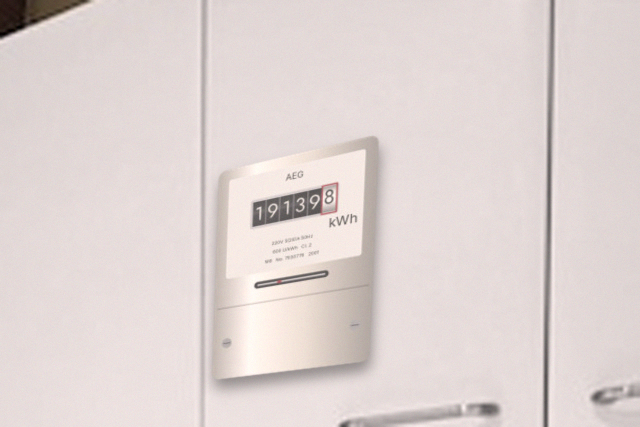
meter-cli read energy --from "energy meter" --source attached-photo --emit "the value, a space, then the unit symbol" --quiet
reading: 19139.8 kWh
